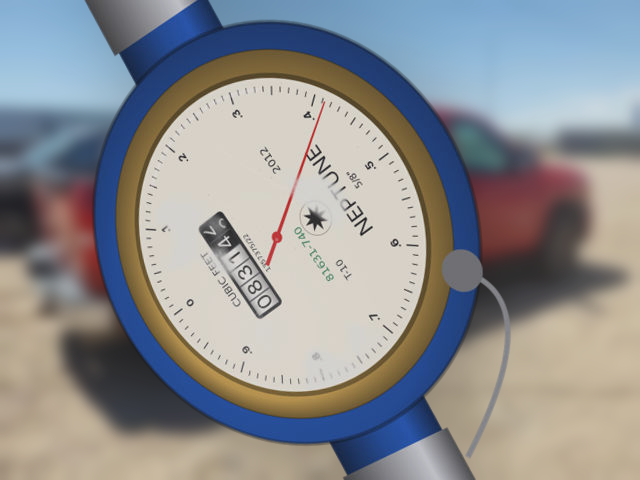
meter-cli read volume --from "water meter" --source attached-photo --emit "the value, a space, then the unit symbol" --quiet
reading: 83142.41 ft³
